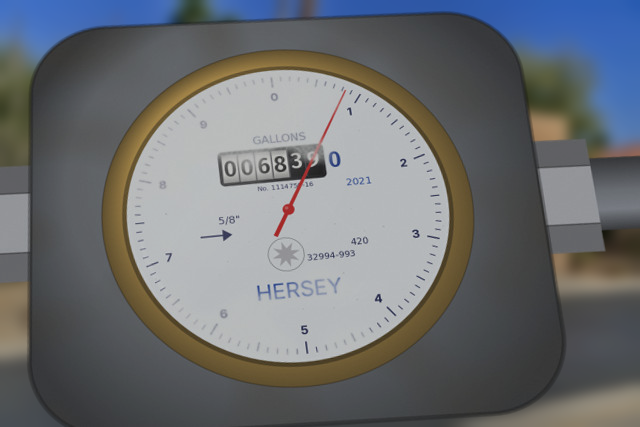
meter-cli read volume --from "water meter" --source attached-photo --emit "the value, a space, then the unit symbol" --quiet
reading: 68390.8 gal
